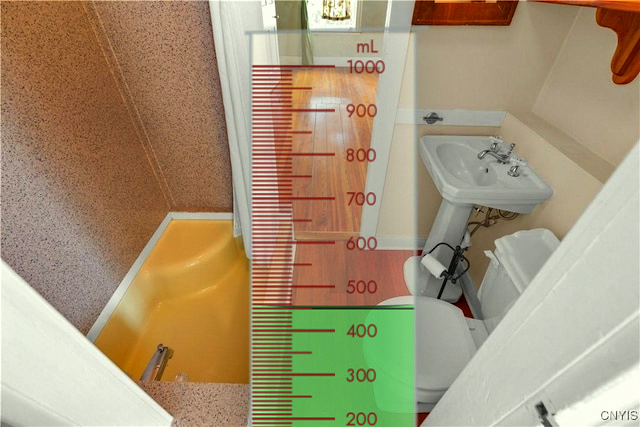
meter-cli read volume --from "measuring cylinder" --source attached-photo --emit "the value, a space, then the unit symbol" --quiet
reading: 450 mL
